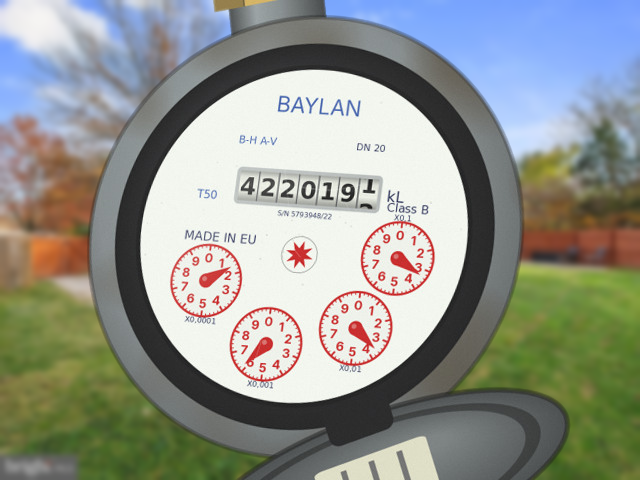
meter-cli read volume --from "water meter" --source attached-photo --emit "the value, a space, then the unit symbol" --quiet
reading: 4220191.3361 kL
